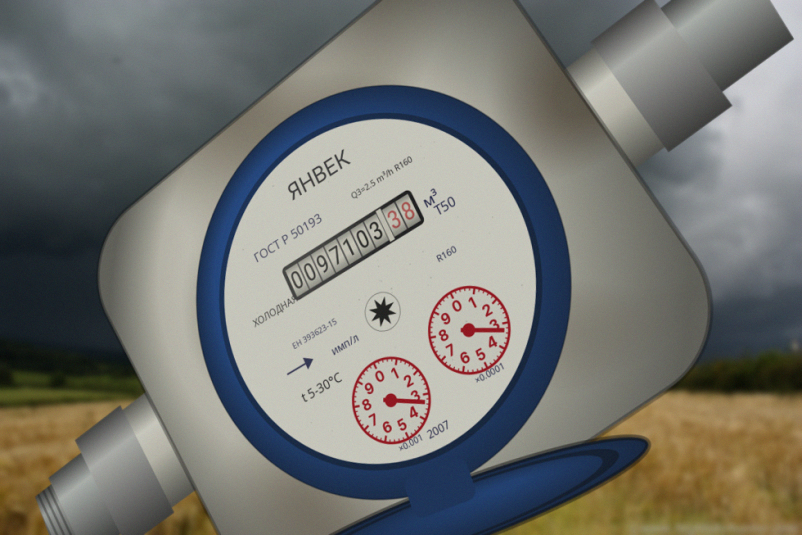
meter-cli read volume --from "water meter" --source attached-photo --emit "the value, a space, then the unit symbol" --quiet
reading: 97103.3833 m³
